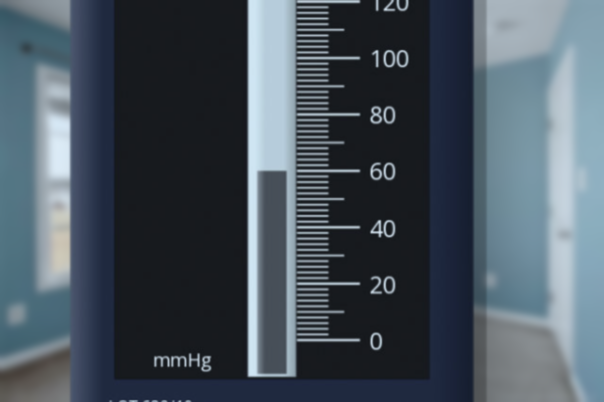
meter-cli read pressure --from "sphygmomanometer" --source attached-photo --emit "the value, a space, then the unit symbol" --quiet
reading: 60 mmHg
